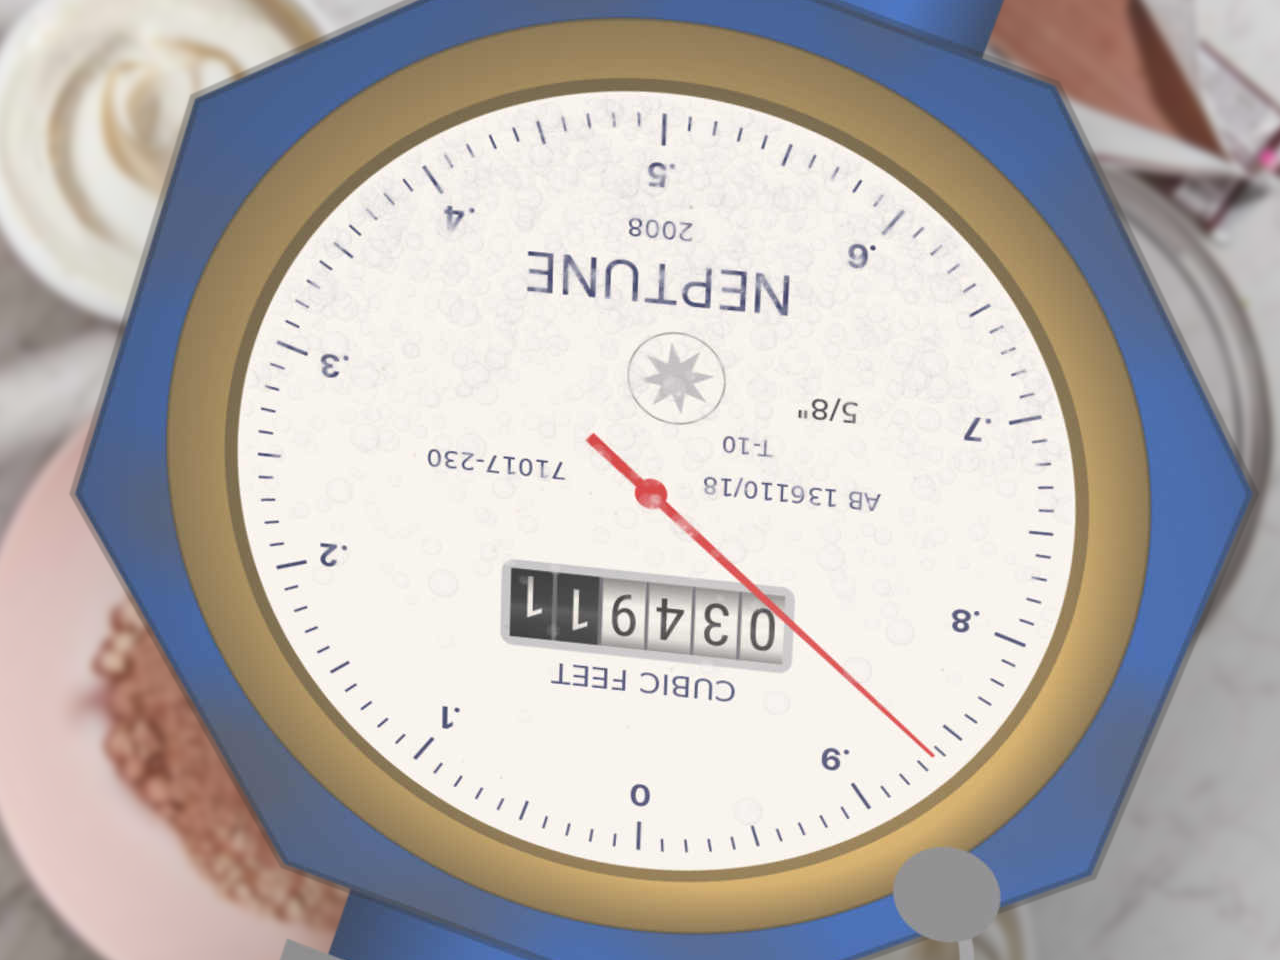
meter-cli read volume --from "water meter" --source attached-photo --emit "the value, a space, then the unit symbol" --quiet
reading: 34910.86 ft³
